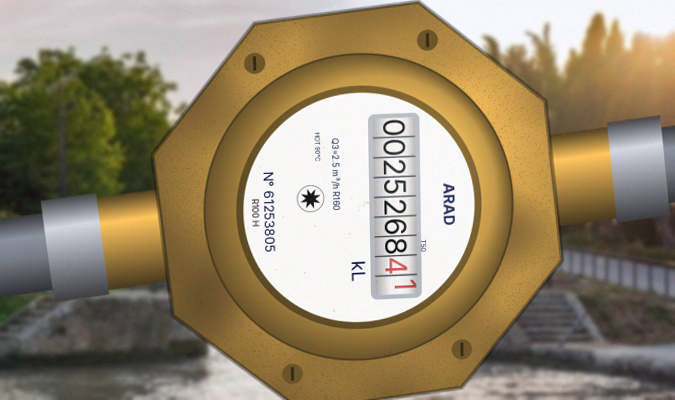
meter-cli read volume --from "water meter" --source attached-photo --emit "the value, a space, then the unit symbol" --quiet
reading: 25268.41 kL
